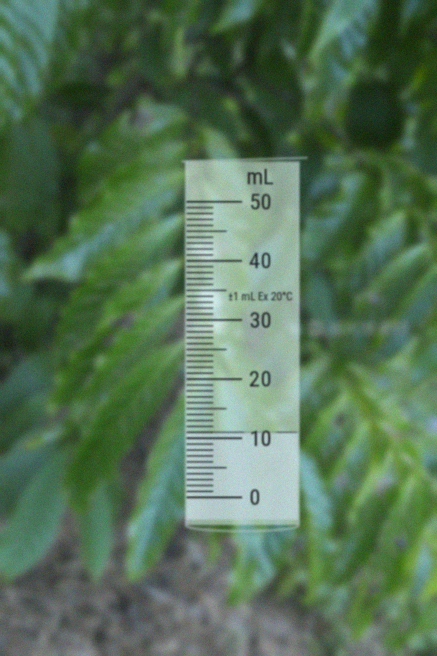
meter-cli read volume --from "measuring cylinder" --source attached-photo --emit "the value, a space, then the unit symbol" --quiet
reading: 11 mL
